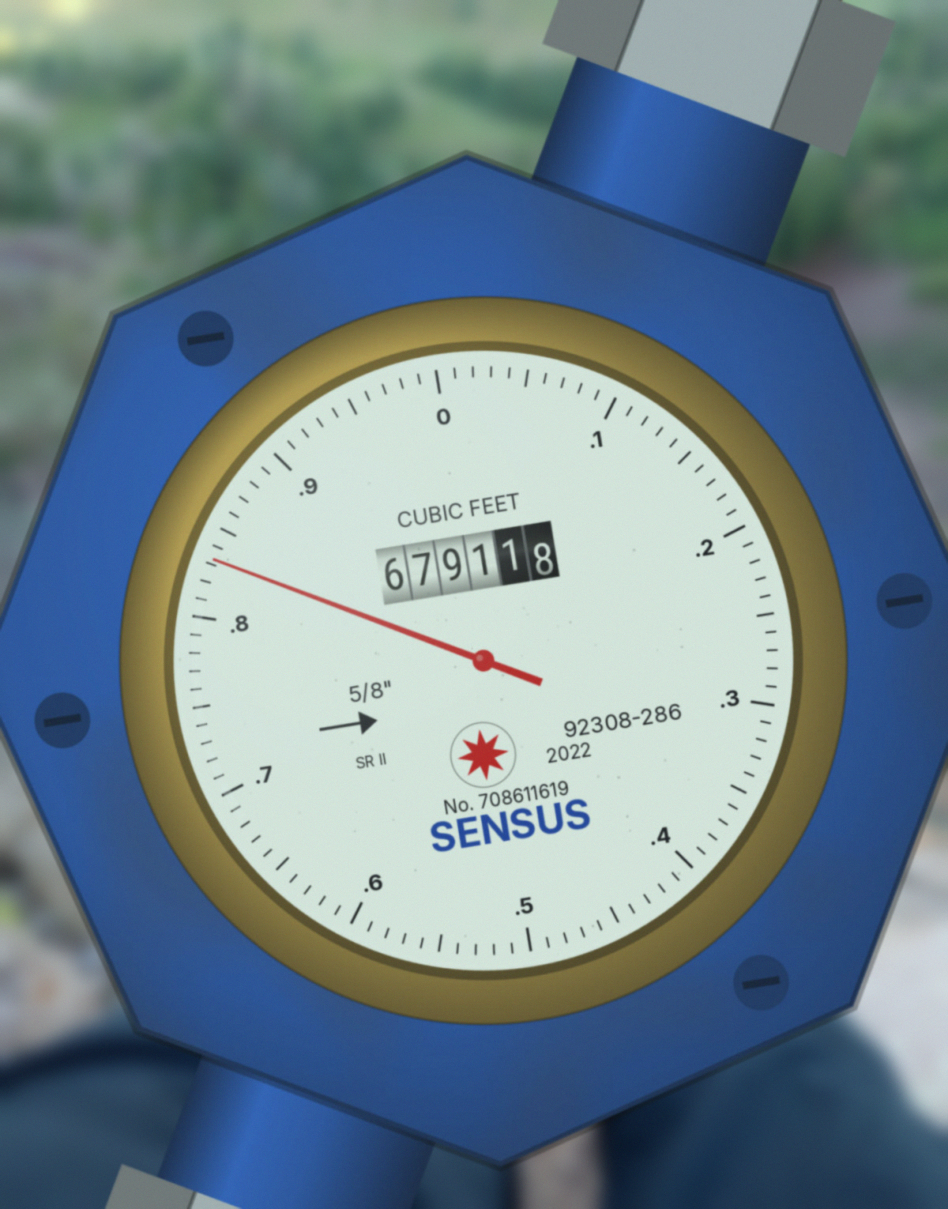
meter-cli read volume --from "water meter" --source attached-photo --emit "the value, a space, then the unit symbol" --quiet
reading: 679117.83 ft³
